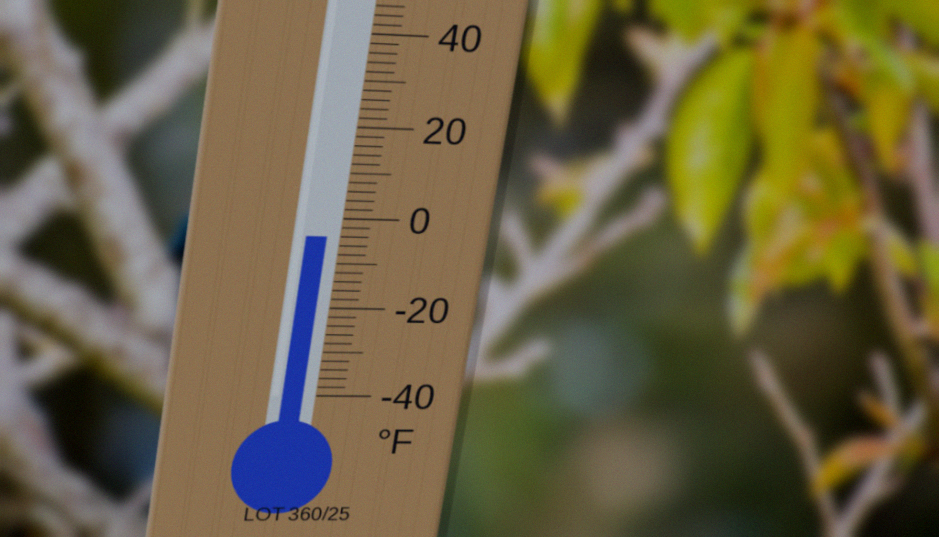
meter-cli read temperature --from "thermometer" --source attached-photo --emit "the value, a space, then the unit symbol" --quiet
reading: -4 °F
